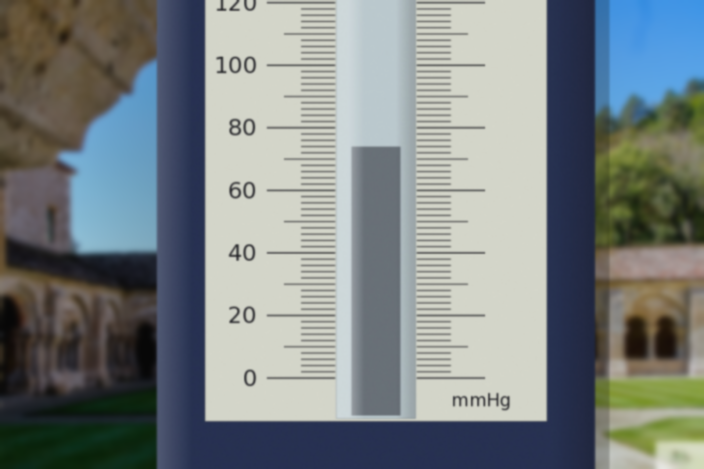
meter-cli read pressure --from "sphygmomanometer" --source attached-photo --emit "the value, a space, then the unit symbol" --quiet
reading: 74 mmHg
